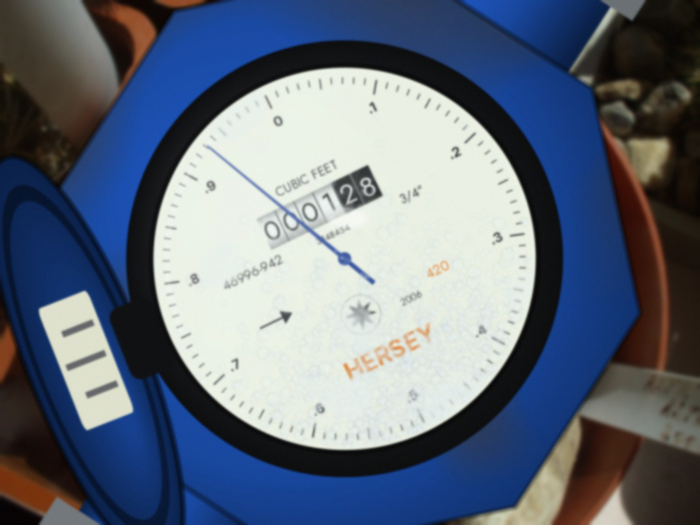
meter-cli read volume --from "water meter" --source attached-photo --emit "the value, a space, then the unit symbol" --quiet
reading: 127.93 ft³
